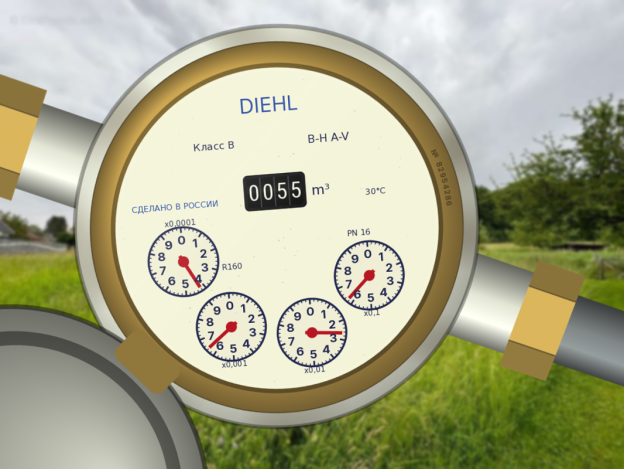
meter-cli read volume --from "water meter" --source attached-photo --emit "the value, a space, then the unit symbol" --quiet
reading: 55.6264 m³
